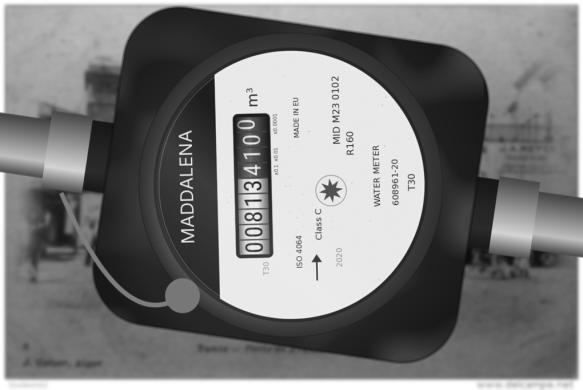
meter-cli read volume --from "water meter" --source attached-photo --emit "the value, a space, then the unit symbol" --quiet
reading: 813.4100 m³
